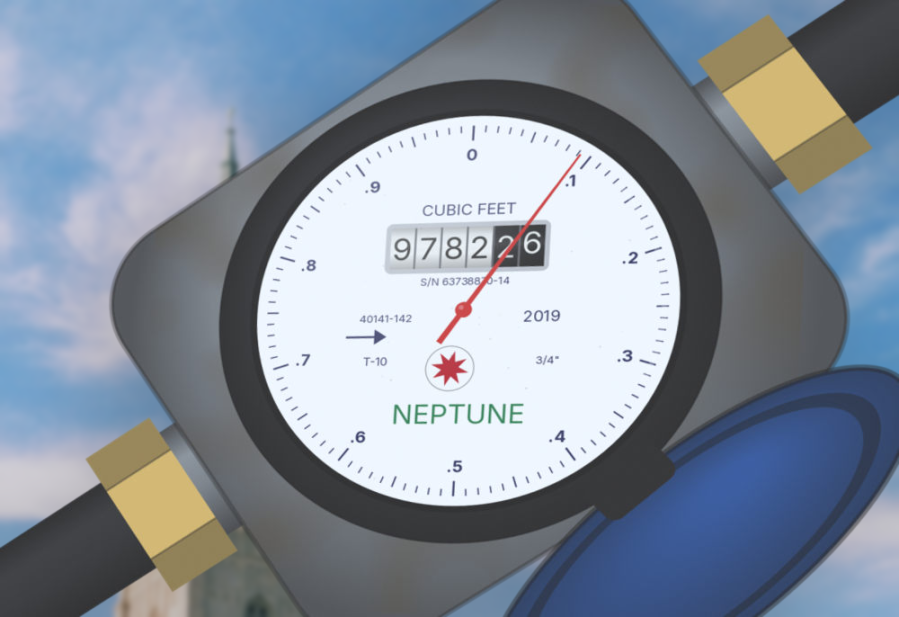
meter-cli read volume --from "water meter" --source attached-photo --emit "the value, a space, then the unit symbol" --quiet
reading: 978226.09 ft³
